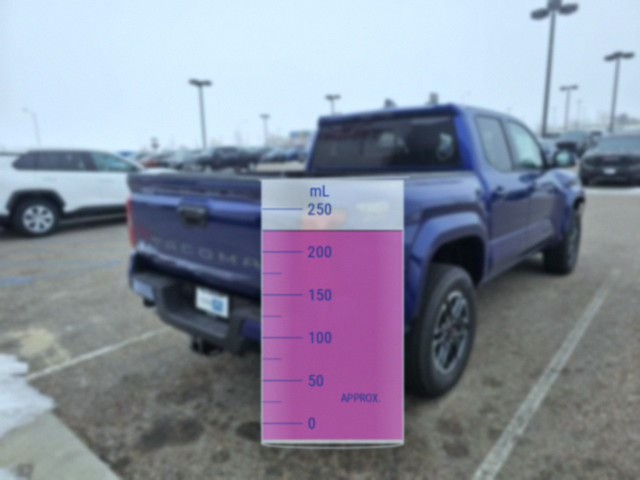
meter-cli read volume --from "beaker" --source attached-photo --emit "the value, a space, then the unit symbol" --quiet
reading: 225 mL
